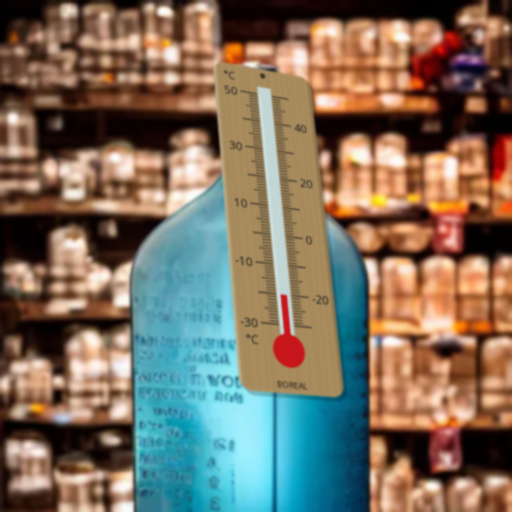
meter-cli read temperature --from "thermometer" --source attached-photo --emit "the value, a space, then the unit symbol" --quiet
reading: -20 °C
